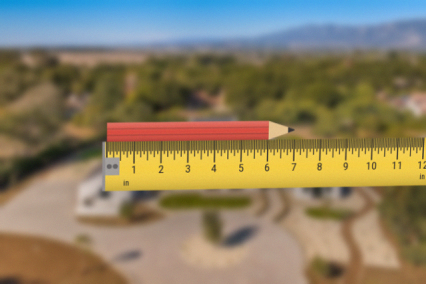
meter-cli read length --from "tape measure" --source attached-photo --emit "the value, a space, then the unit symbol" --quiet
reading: 7 in
